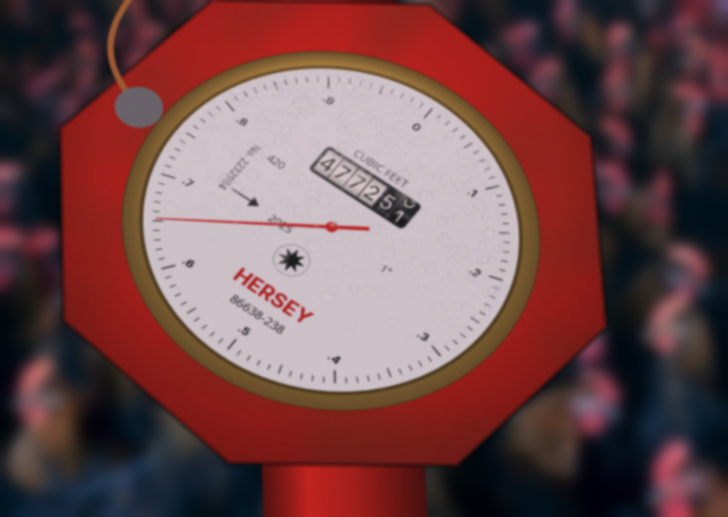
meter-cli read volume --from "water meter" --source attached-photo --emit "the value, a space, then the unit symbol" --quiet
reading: 477250.65 ft³
